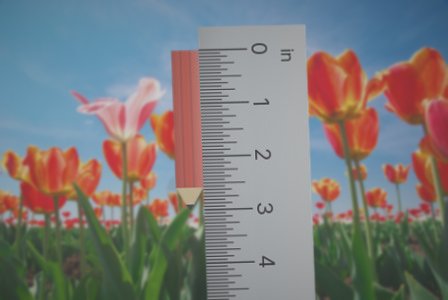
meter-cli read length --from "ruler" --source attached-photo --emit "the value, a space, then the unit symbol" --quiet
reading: 3 in
